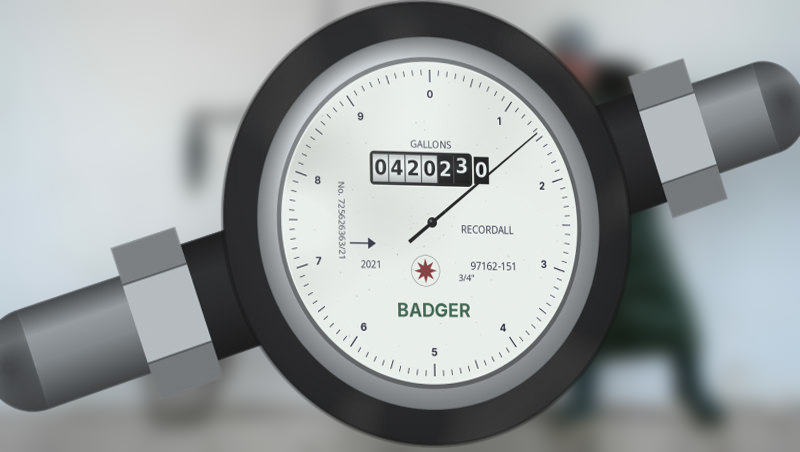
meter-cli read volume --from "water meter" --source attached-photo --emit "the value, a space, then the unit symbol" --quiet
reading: 420231.4 gal
